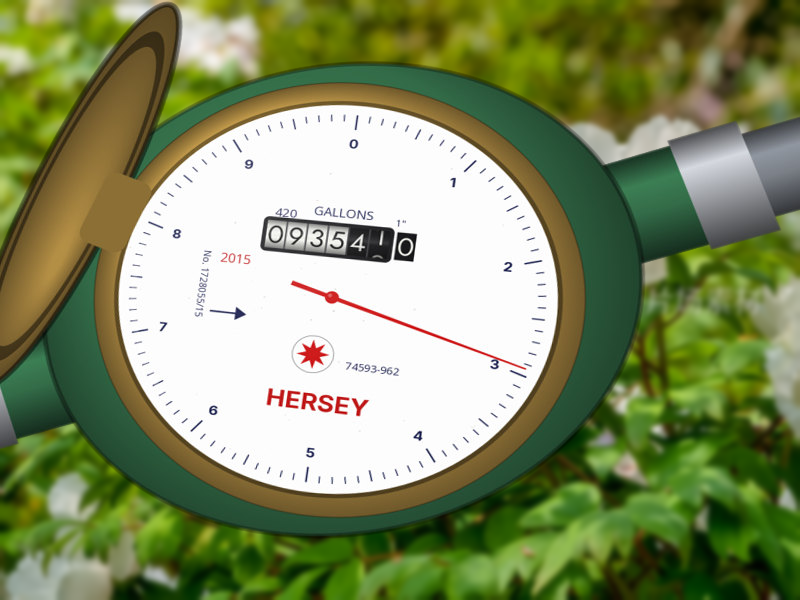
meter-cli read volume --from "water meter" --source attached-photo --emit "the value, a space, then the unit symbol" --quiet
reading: 935412.9 gal
